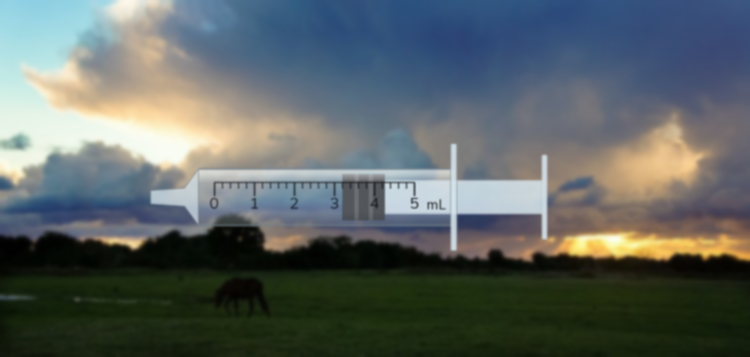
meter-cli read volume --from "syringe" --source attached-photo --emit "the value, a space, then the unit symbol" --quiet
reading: 3.2 mL
